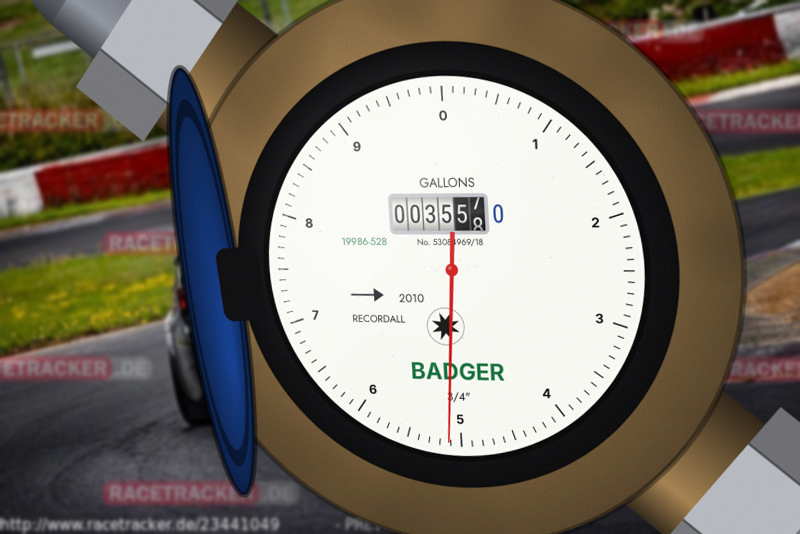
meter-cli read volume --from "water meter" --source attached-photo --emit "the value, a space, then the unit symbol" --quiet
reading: 35575.1 gal
